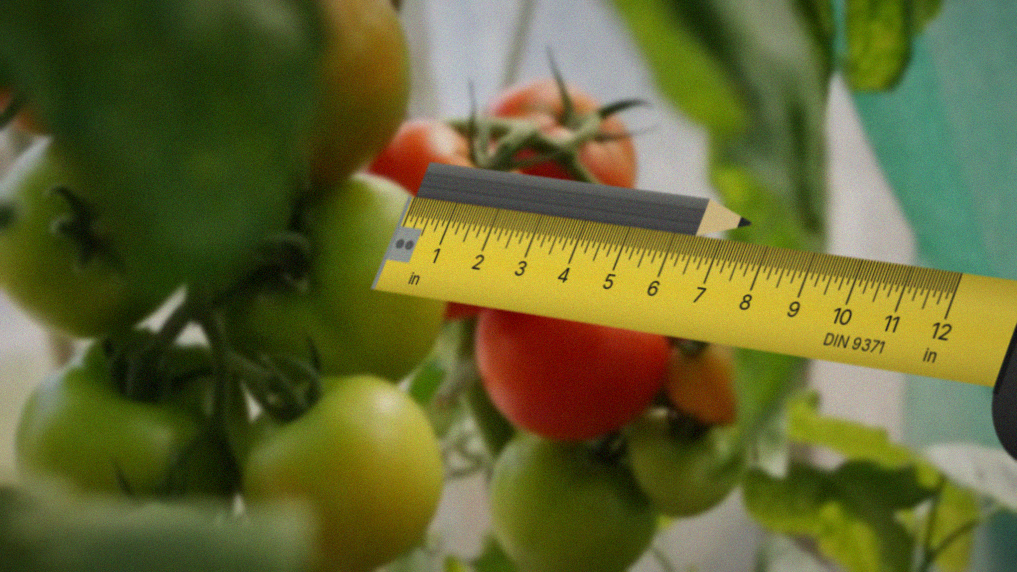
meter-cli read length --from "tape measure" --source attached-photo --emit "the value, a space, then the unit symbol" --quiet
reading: 7.5 in
